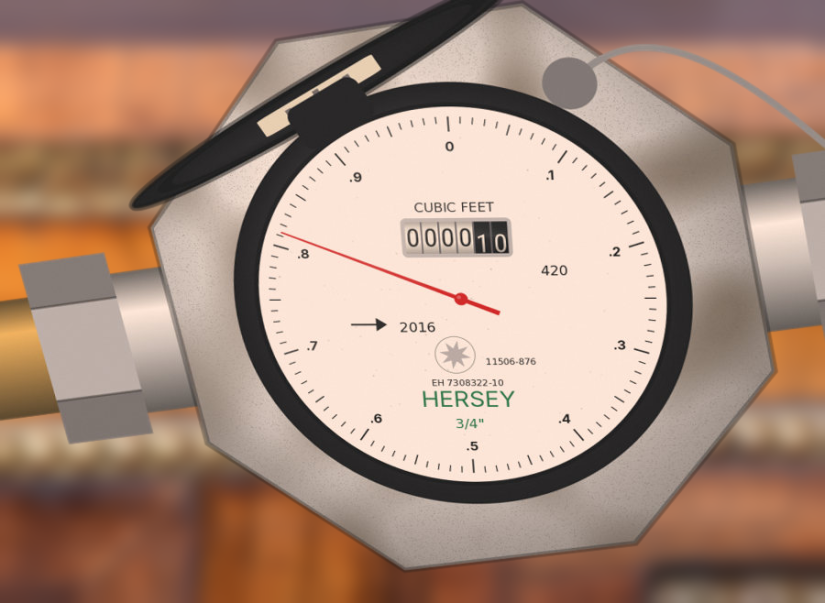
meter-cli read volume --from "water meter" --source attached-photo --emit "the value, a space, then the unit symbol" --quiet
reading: 9.81 ft³
